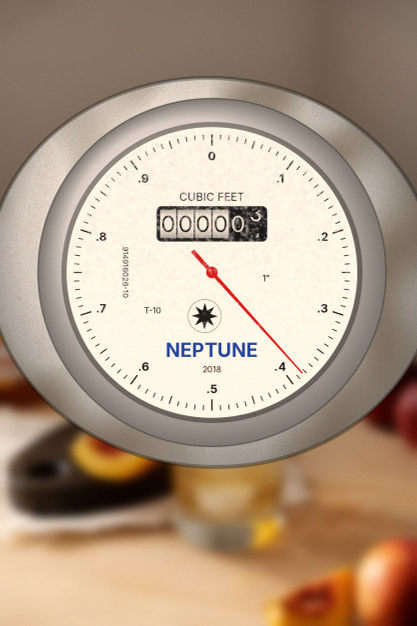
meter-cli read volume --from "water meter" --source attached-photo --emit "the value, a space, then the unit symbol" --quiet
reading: 3.38 ft³
